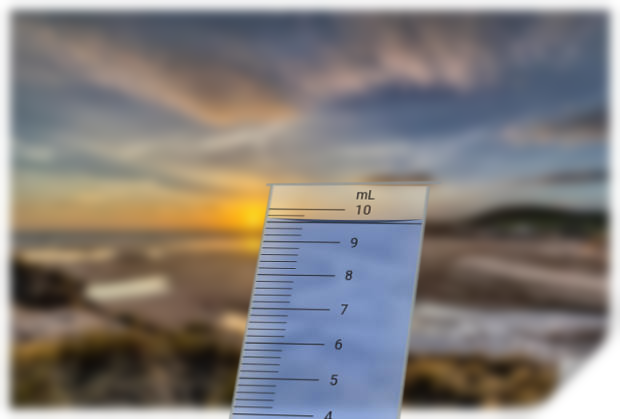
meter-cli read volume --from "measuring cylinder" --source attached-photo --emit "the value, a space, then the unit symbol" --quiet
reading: 9.6 mL
